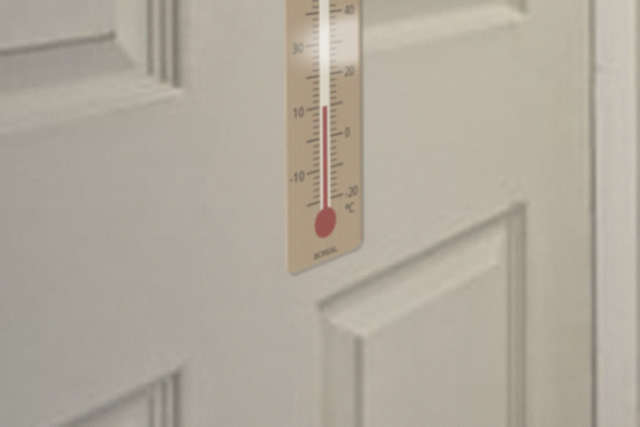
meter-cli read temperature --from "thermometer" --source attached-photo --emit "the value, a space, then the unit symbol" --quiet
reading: 10 °C
